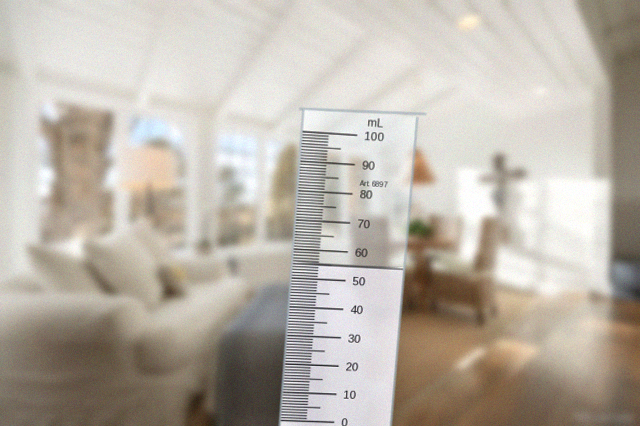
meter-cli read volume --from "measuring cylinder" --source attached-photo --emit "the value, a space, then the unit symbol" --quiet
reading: 55 mL
